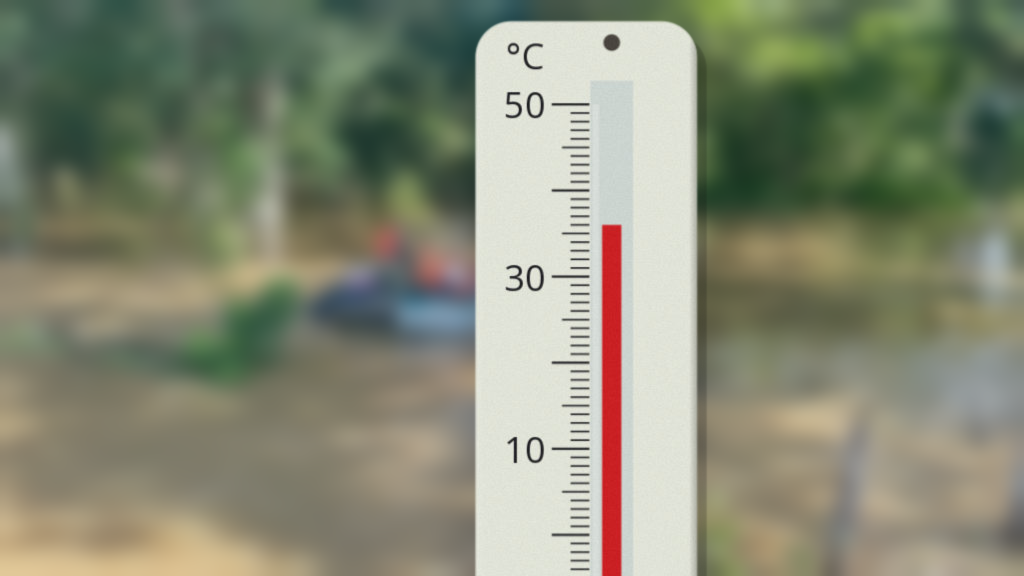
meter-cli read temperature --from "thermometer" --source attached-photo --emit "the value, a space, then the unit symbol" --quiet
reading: 36 °C
